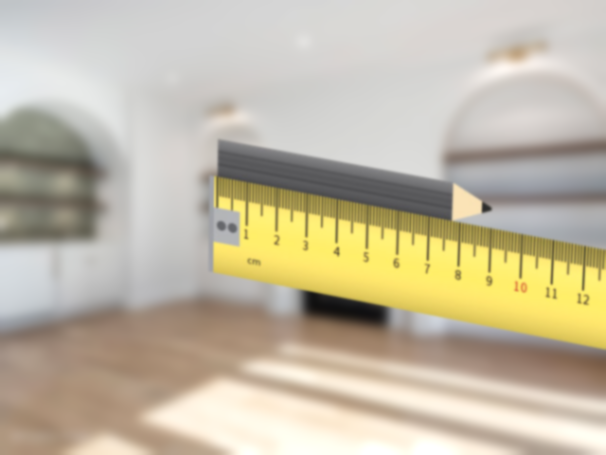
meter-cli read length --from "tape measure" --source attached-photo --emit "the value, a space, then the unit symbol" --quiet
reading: 9 cm
